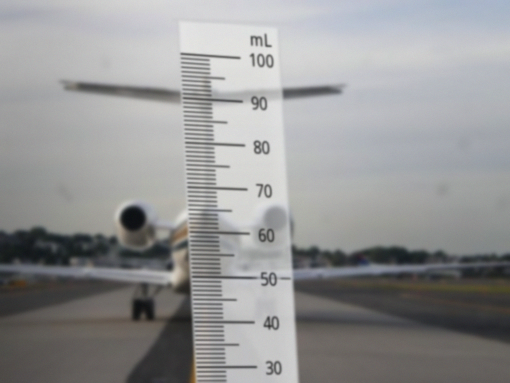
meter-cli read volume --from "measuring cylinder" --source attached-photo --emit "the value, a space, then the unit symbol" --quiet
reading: 50 mL
